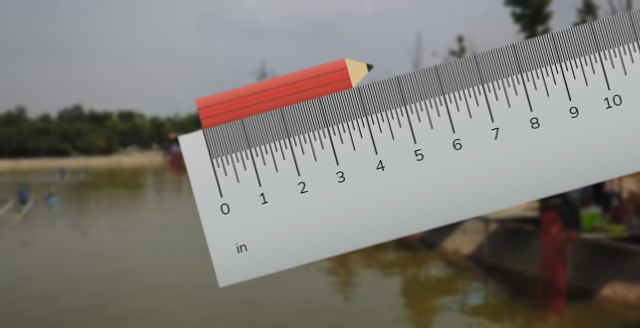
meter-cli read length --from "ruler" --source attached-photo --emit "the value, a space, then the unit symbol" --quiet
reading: 4.5 in
